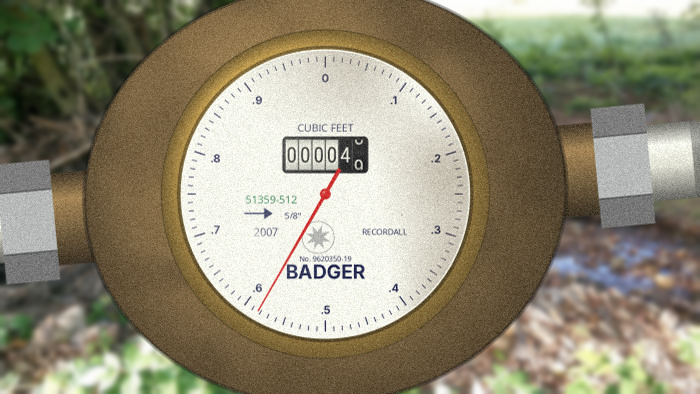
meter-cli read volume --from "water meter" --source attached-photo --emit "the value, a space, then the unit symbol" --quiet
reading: 48.58 ft³
